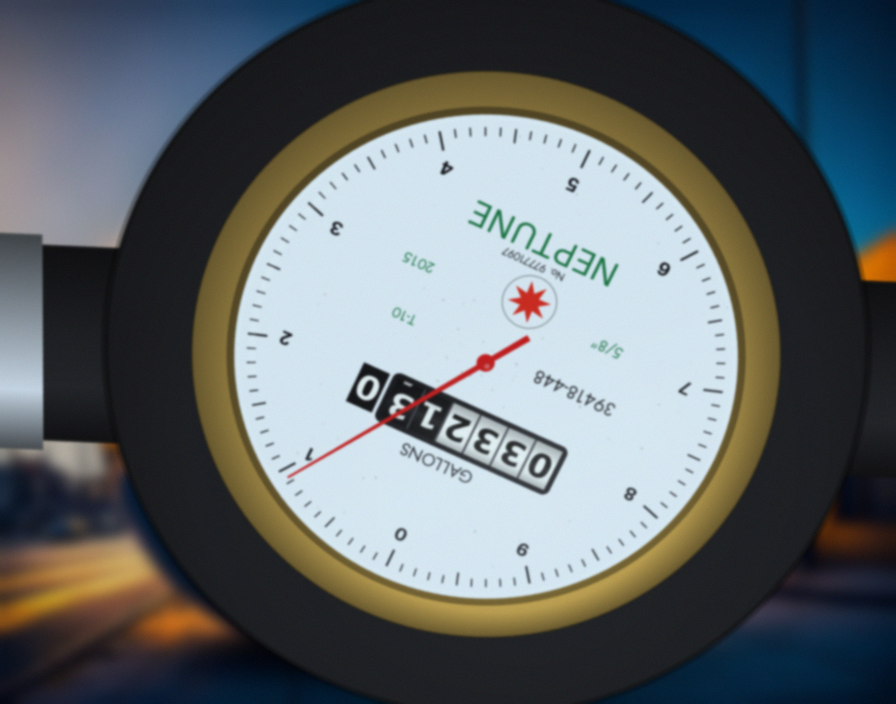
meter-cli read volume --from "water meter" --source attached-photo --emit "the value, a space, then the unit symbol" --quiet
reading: 332130.9 gal
